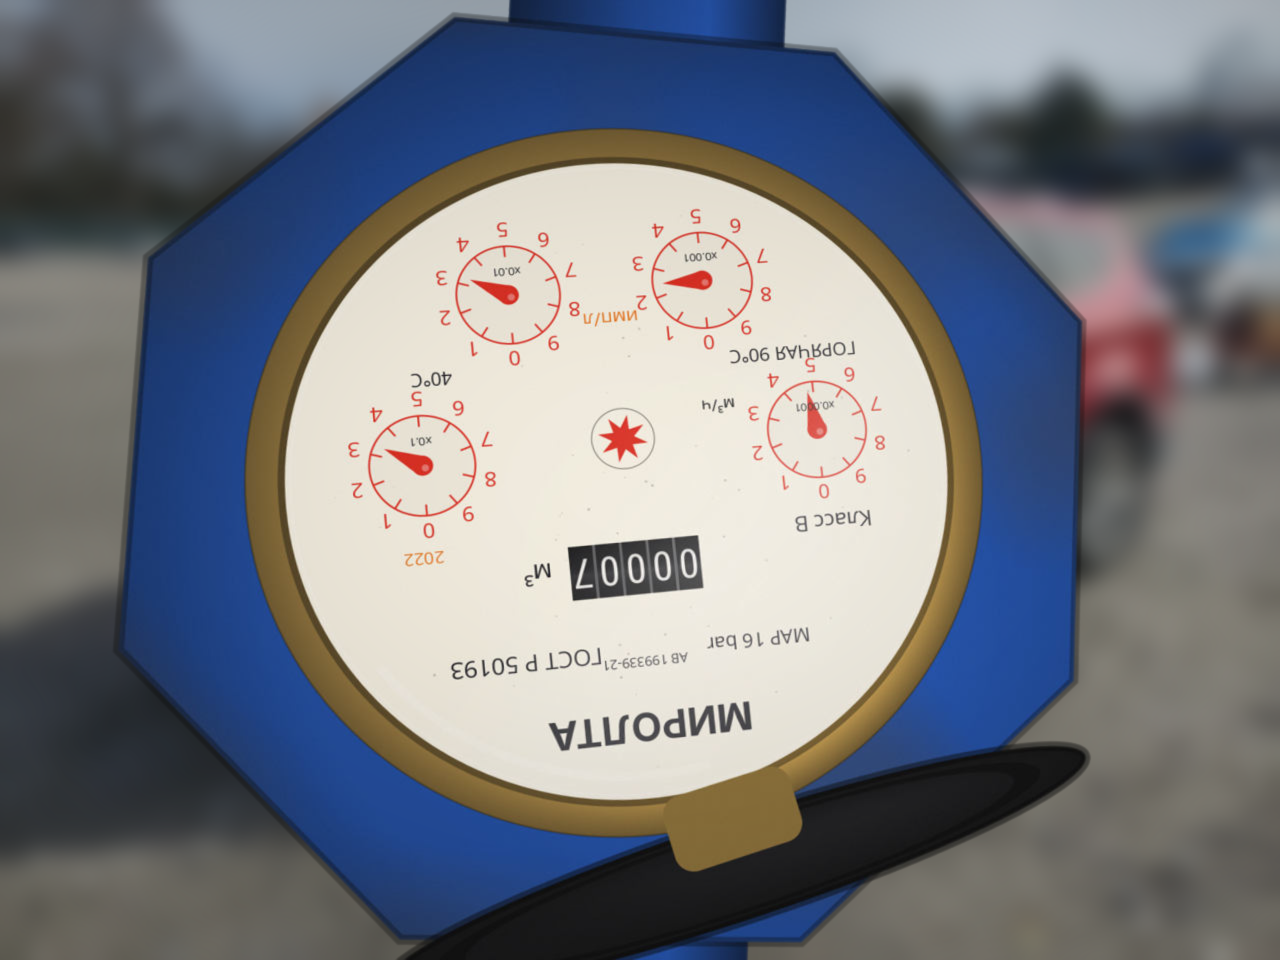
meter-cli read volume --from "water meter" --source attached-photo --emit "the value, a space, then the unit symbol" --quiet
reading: 7.3324 m³
